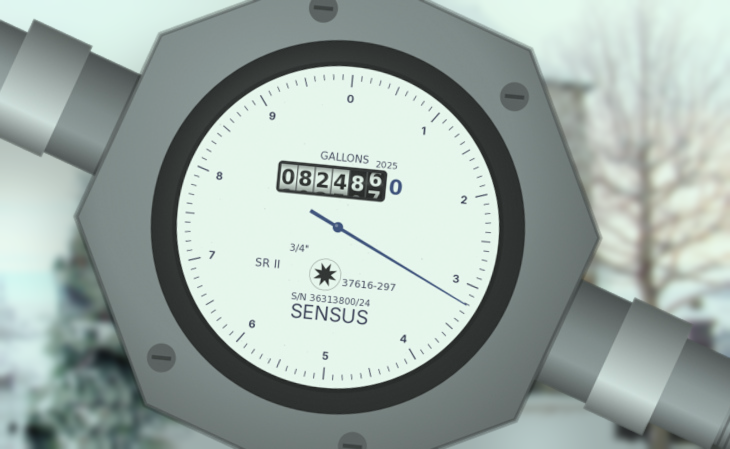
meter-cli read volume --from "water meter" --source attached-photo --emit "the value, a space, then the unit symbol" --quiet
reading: 824863.2 gal
